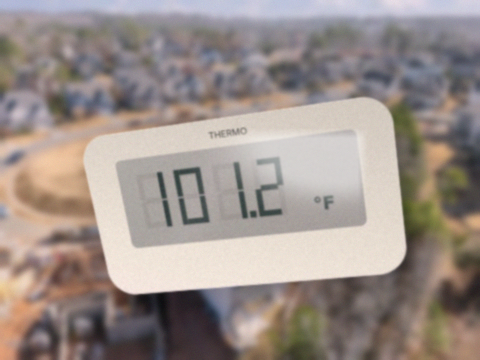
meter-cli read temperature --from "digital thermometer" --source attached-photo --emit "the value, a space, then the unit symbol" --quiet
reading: 101.2 °F
